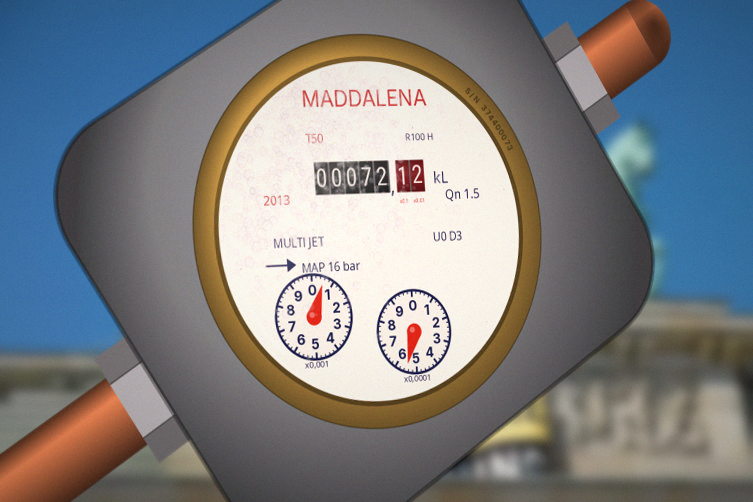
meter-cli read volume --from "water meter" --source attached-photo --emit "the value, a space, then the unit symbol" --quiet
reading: 72.1205 kL
